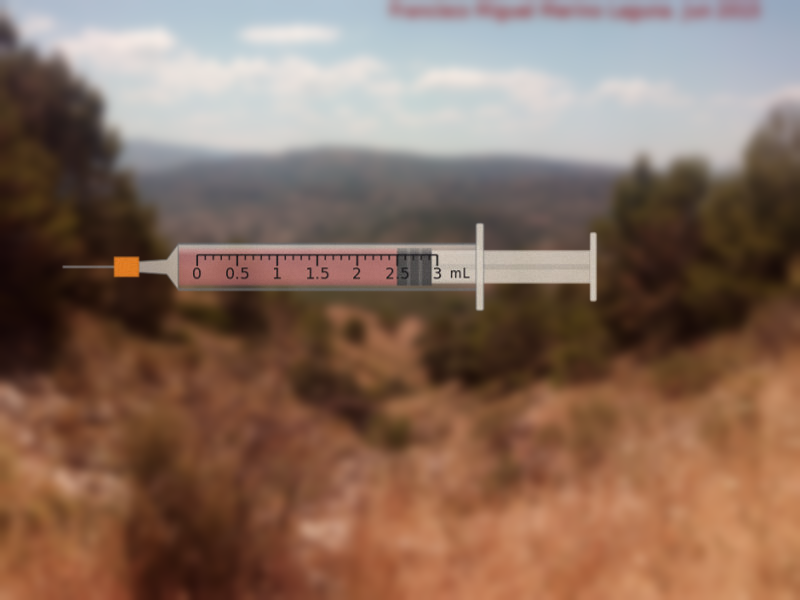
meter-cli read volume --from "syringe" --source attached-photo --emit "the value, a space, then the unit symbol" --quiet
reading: 2.5 mL
